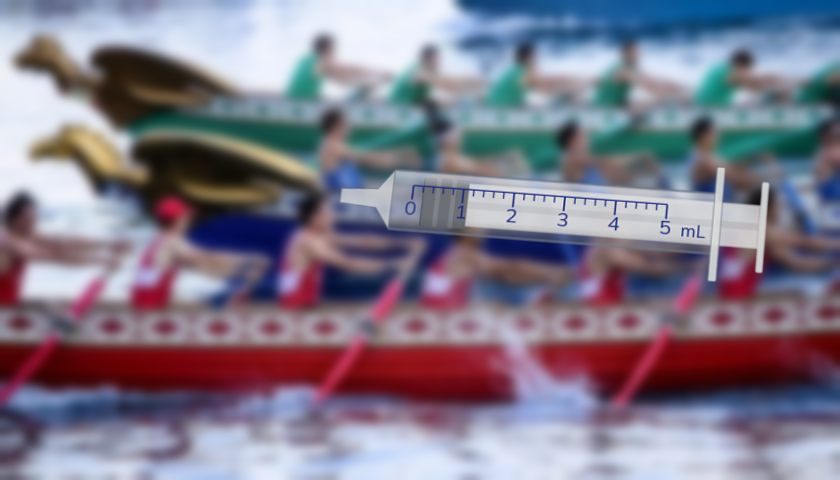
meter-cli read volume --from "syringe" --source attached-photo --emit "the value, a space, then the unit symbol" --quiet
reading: 0.2 mL
